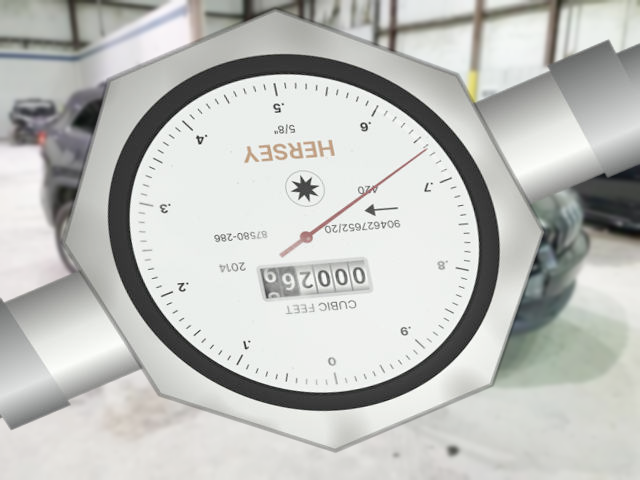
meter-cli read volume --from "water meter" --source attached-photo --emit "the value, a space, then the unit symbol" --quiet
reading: 268.66 ft³
